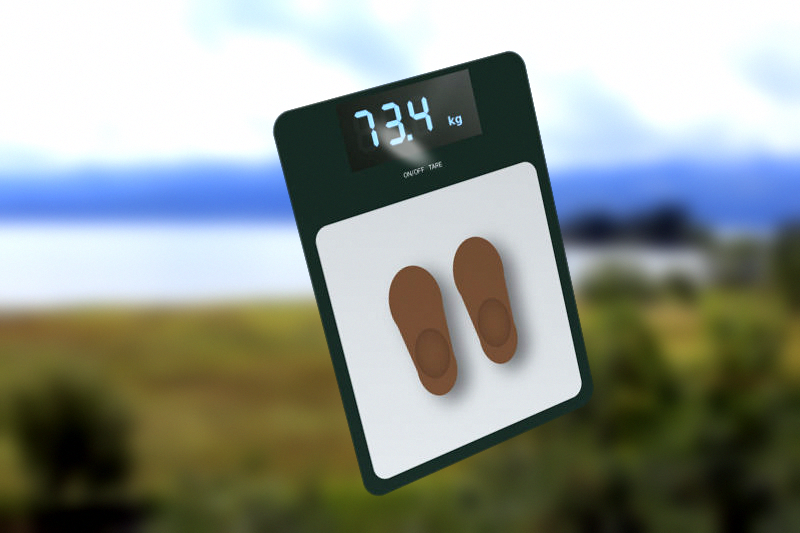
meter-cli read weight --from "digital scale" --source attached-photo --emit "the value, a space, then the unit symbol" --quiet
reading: 73.4 kg
